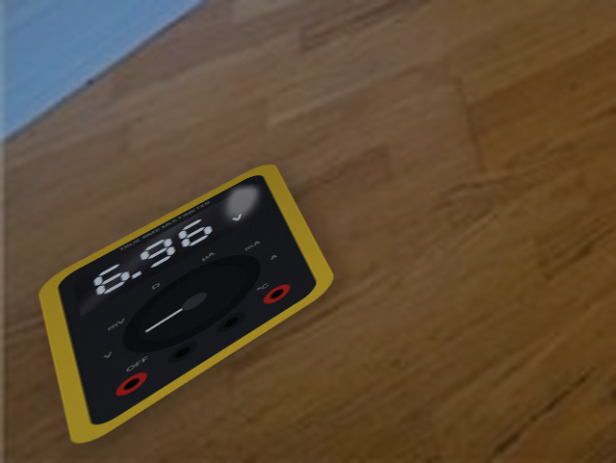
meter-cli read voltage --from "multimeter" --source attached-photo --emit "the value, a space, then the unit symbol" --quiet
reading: 6.96 V
